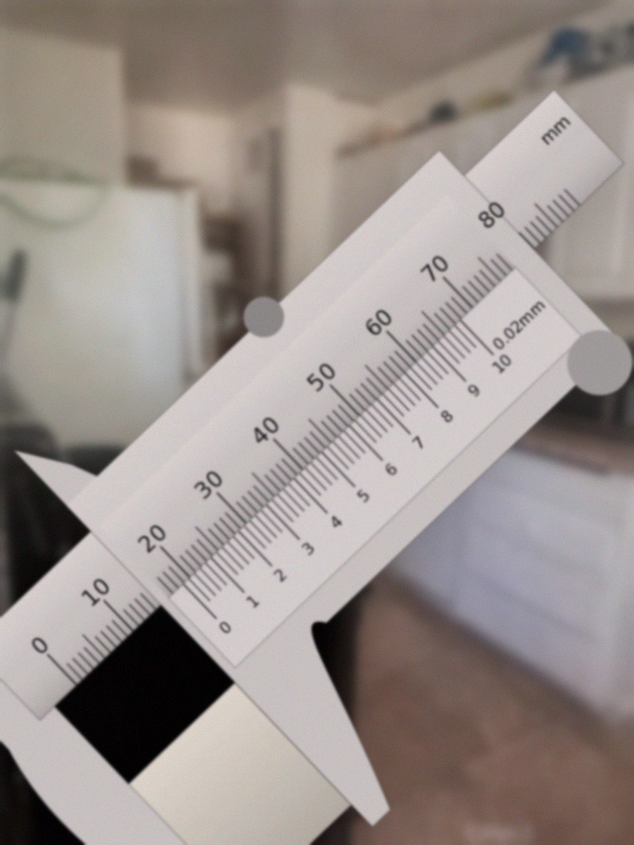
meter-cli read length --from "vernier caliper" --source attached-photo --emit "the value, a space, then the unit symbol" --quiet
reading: 18.8 mm
